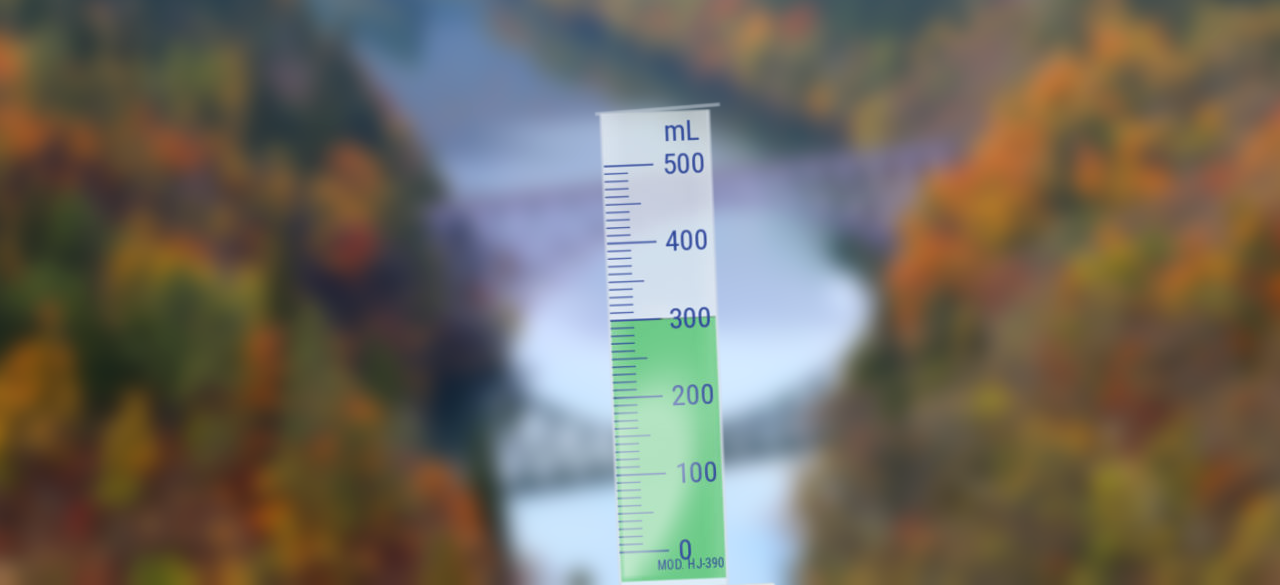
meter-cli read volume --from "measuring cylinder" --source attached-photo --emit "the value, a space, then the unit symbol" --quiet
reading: 300 mL
